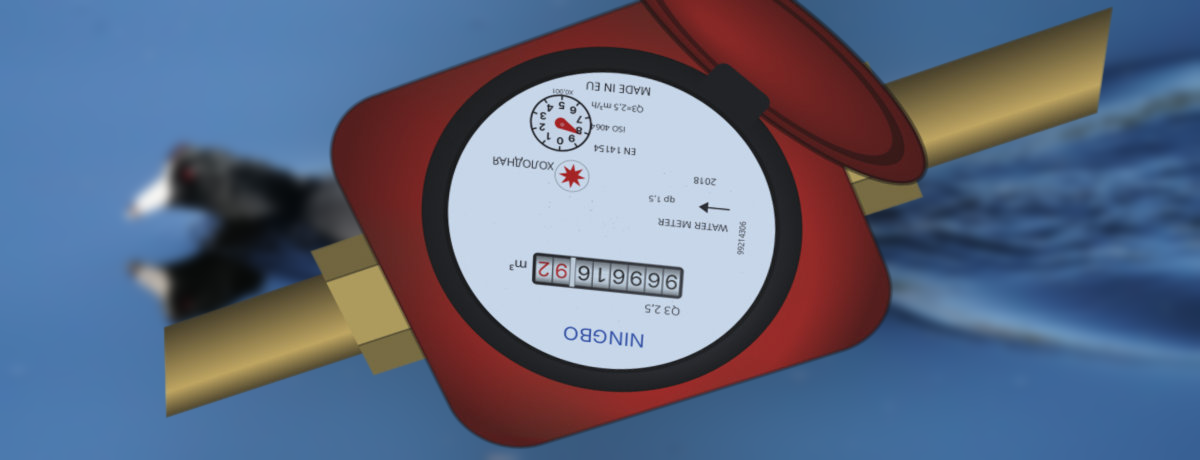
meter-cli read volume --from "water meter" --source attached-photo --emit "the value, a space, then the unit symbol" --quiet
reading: 969616.928 m³
